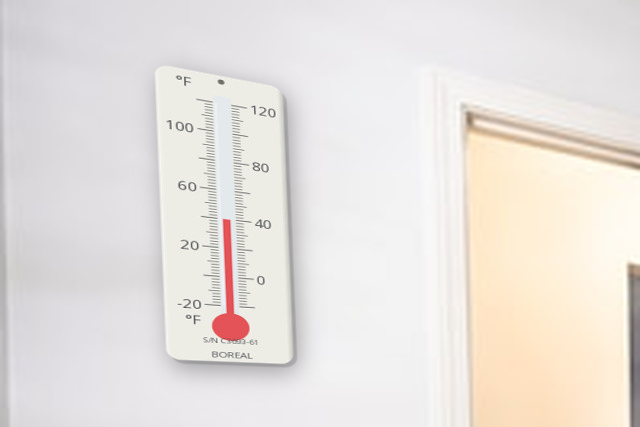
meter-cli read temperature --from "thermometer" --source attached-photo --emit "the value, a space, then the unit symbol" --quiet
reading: 40 °F
